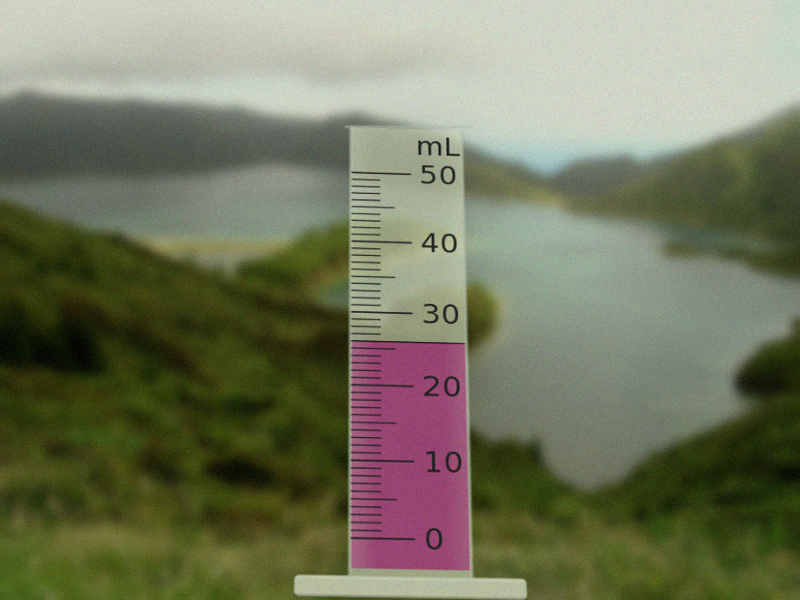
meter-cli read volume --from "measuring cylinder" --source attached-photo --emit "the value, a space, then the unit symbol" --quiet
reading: 26 mL
